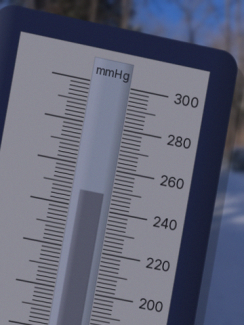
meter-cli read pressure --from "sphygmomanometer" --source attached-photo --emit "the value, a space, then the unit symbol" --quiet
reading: 248 mmHg
